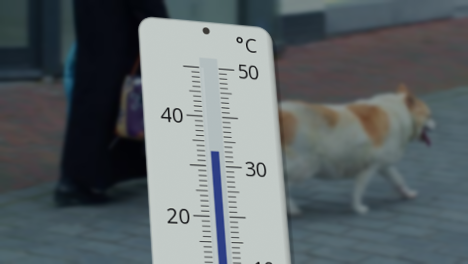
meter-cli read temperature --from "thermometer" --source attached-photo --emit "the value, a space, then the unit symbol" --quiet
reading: 33 °C
